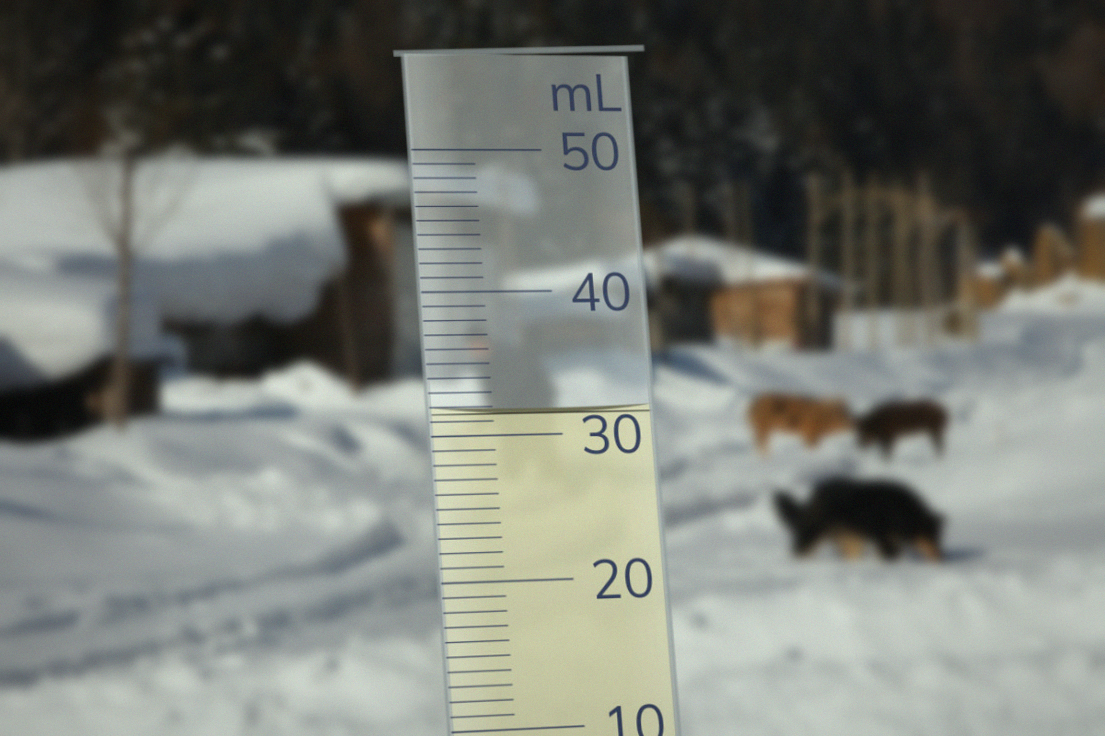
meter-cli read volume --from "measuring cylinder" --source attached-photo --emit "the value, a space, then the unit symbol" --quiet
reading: 31.5 mL
